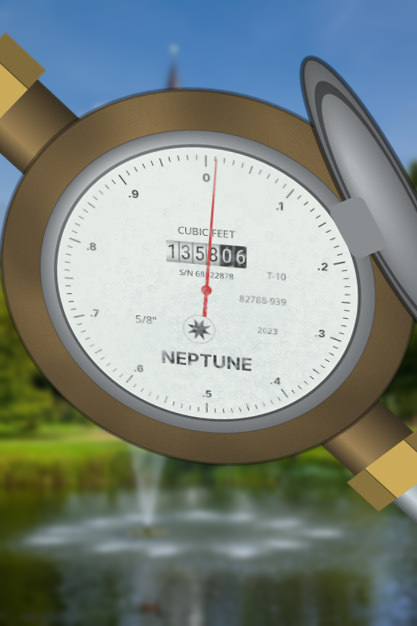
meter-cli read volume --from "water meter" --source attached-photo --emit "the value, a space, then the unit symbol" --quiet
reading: 135806.01 ft³
